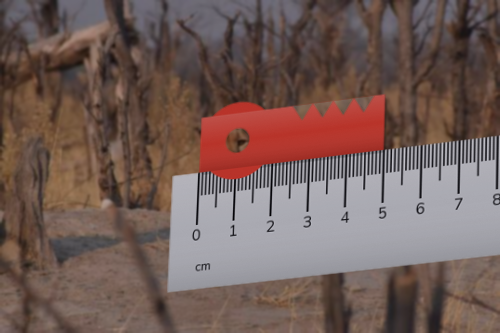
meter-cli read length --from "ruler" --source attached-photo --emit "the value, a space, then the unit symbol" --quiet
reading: 5 cm
